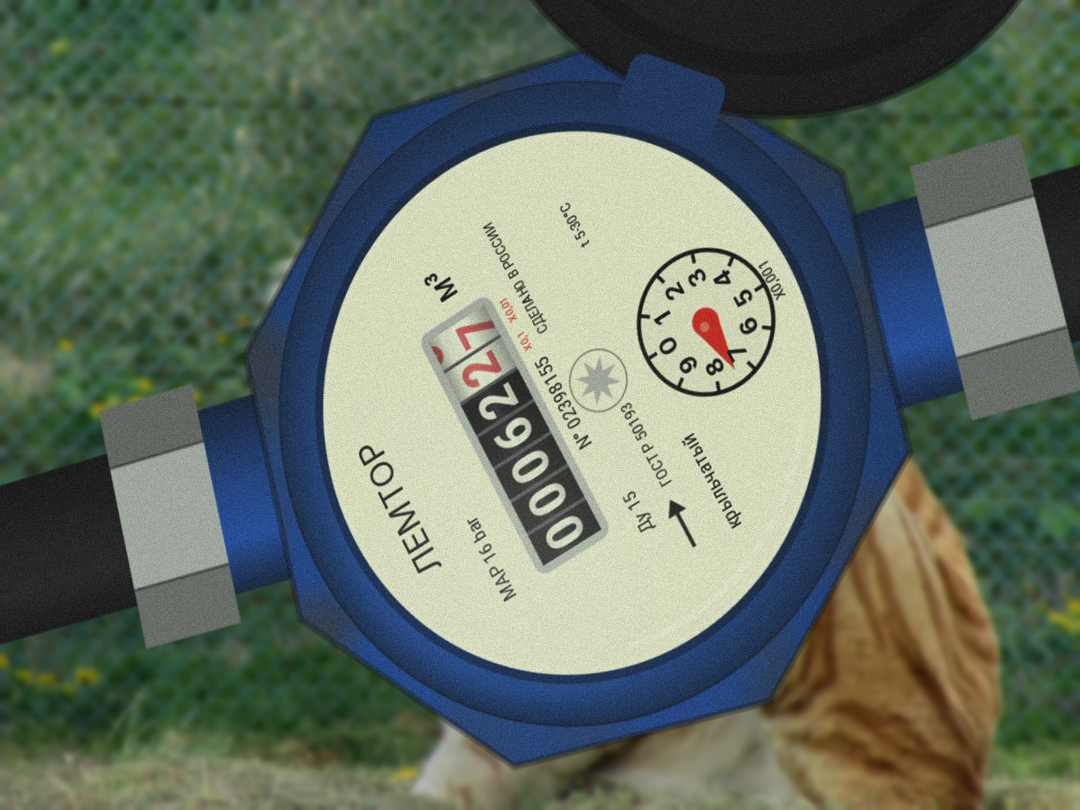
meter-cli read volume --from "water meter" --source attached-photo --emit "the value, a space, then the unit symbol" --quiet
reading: 62.267 m³
